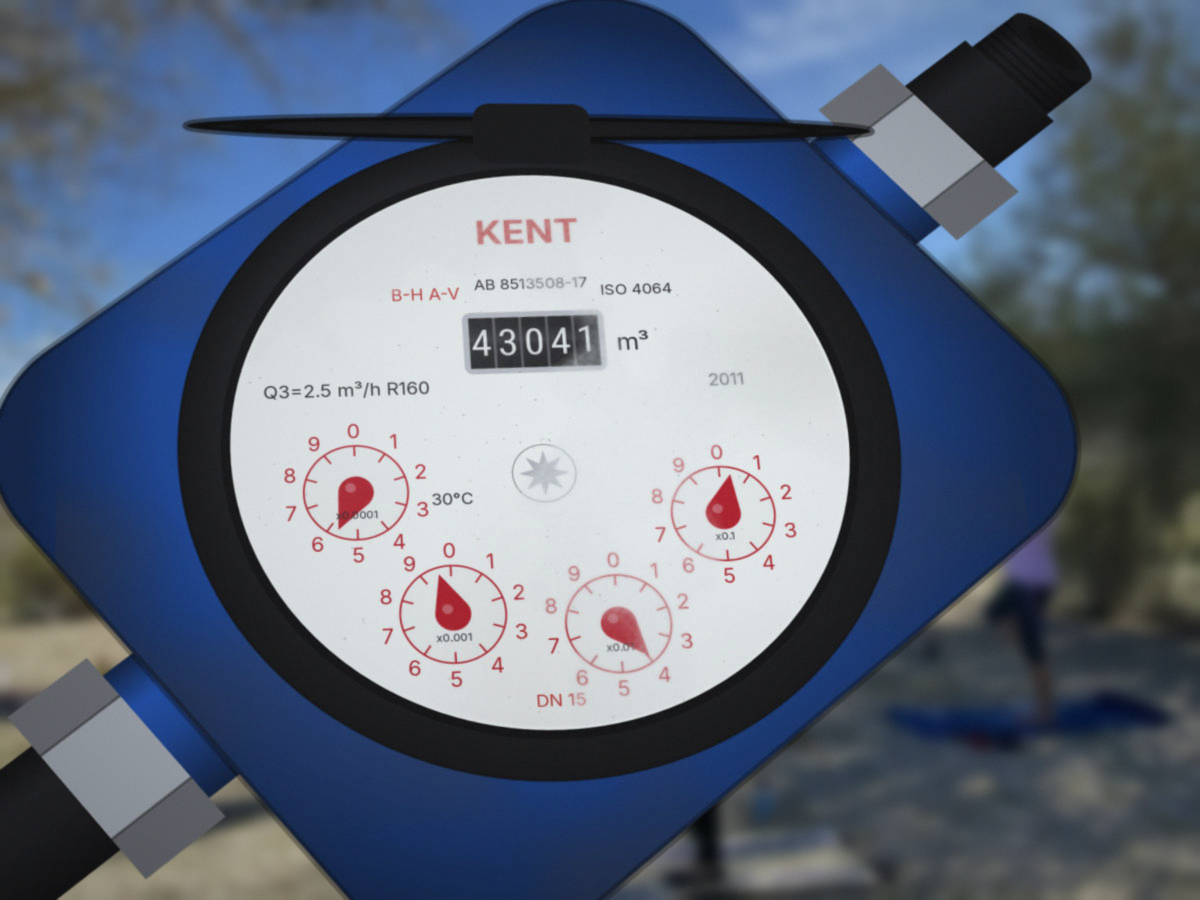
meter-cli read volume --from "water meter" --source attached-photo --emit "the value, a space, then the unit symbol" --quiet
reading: 43041.0395 m³
